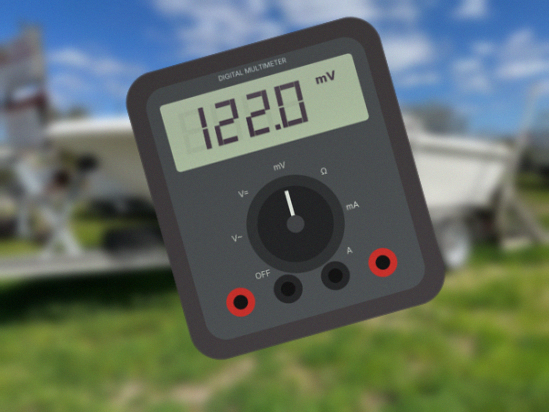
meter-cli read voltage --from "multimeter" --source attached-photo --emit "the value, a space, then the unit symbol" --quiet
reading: 122.0 mV
